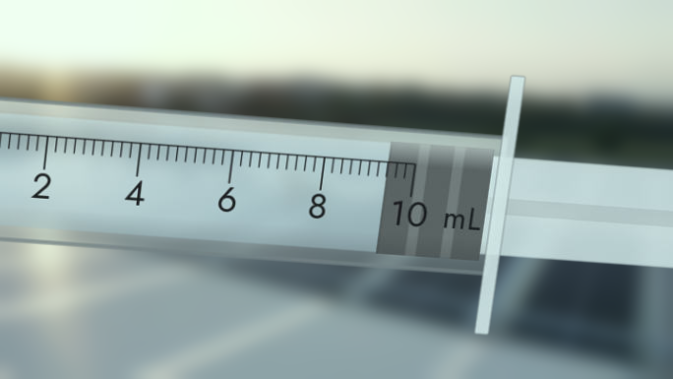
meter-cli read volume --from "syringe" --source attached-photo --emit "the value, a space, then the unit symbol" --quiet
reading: 9.4 mL
